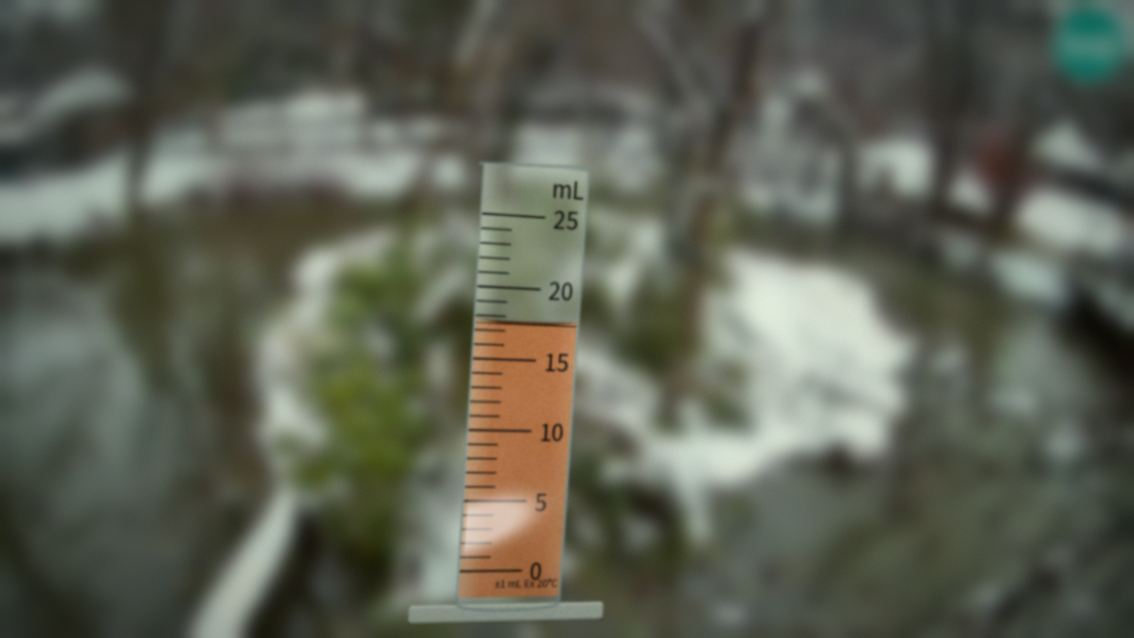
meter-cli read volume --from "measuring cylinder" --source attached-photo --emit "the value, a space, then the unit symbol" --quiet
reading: 17.5 mL
